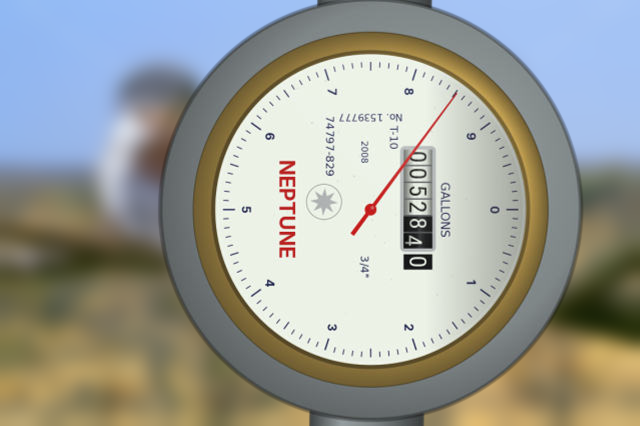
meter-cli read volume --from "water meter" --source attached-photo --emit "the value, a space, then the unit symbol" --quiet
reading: 52838.5 gal
